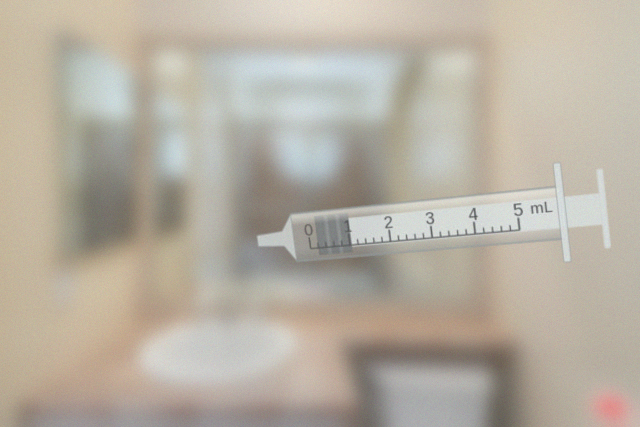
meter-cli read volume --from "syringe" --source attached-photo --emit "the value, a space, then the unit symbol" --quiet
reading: 0.2 mL
